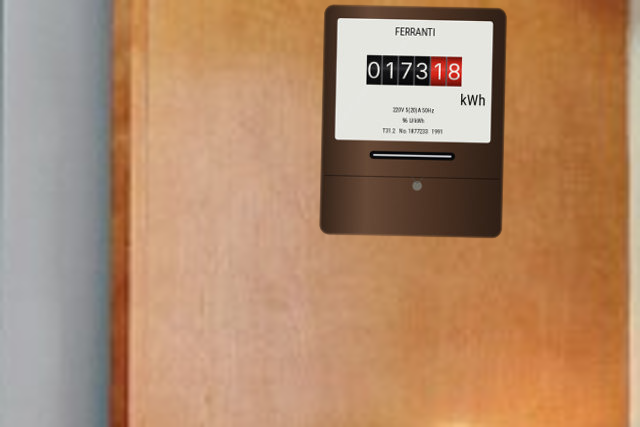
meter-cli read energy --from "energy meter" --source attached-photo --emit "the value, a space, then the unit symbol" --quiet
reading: 173.18 kWh
